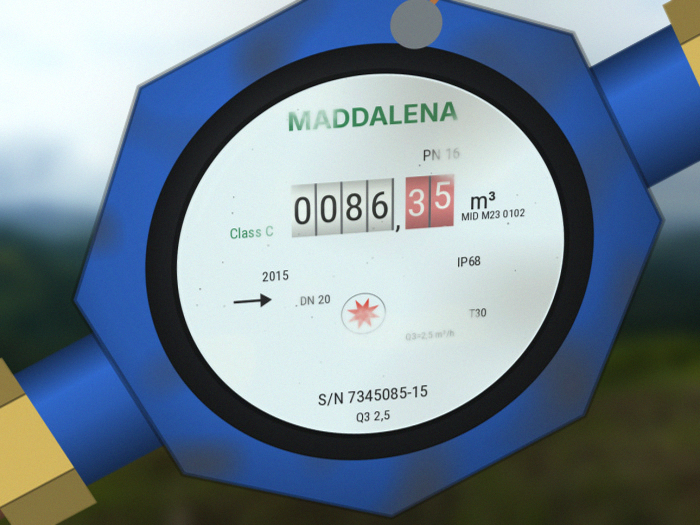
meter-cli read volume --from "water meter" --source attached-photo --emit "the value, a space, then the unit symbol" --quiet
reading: 86.35 m³
